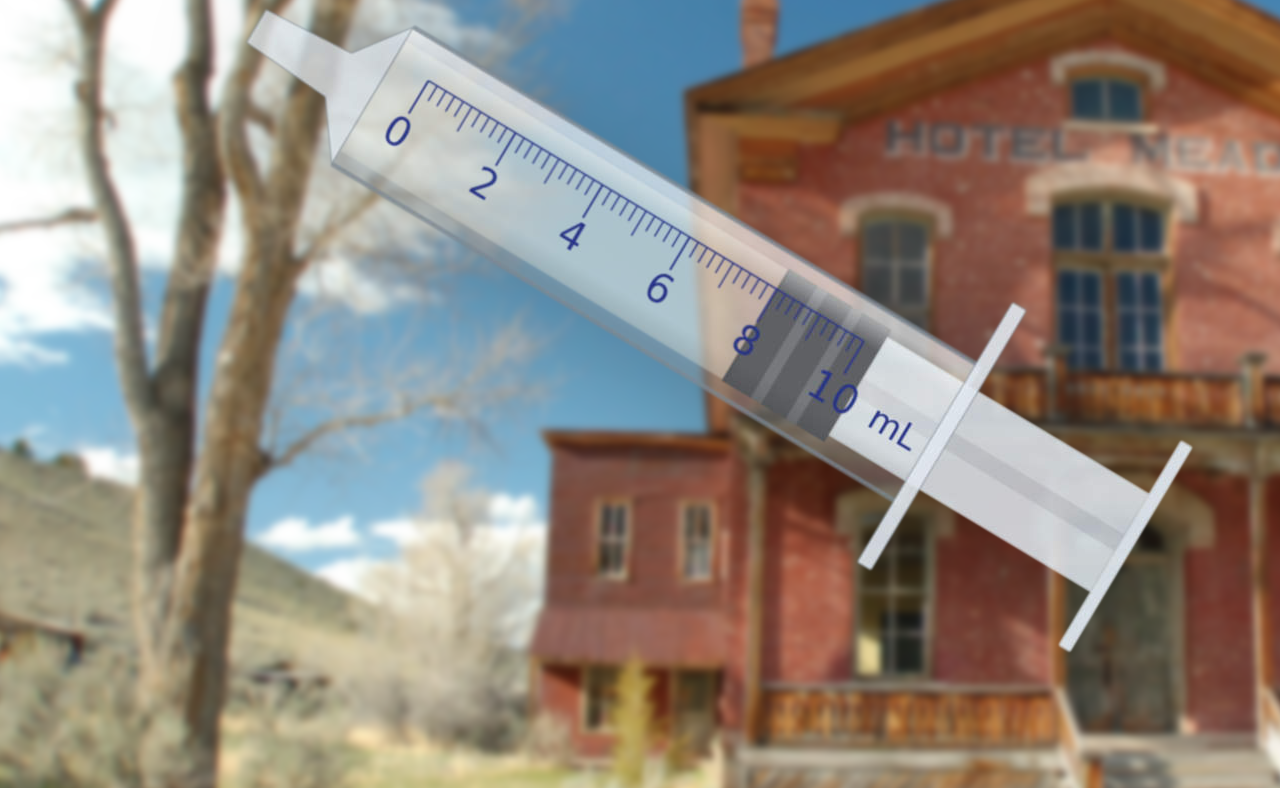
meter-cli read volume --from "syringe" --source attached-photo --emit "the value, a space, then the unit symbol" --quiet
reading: 8 mL
